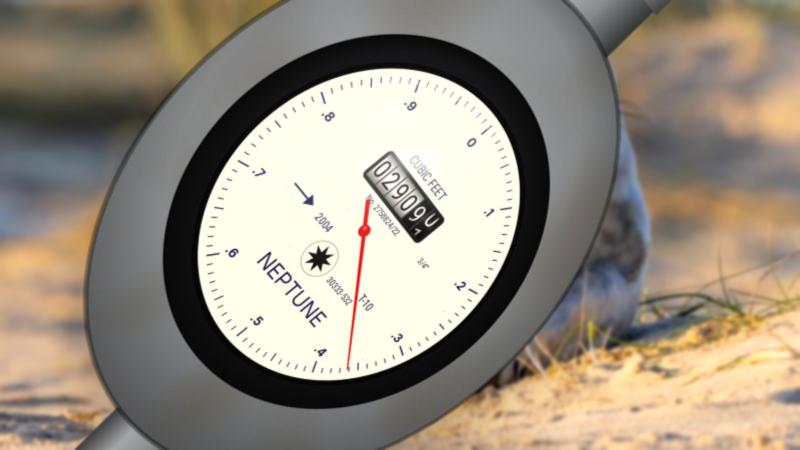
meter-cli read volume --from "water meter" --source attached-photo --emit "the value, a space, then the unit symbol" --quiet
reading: 29090.36 ft³
